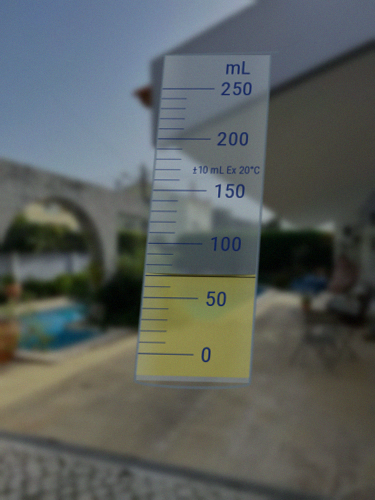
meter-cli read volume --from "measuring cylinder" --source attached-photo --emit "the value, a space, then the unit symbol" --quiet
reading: 70 mL
